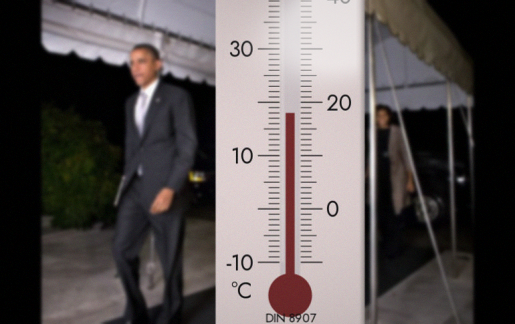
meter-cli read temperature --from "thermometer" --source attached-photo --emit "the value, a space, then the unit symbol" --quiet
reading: 18 °C
